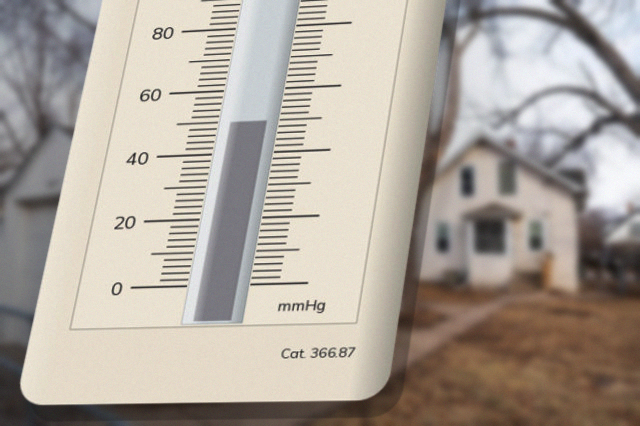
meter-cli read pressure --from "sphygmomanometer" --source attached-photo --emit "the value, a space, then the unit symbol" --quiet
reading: 50 mmHg
